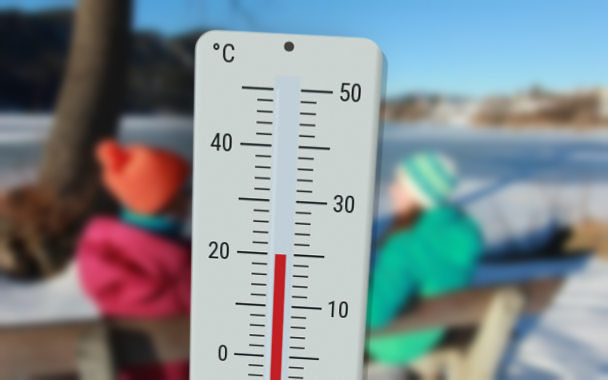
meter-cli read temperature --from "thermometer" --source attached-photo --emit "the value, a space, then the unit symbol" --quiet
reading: 20 °C
